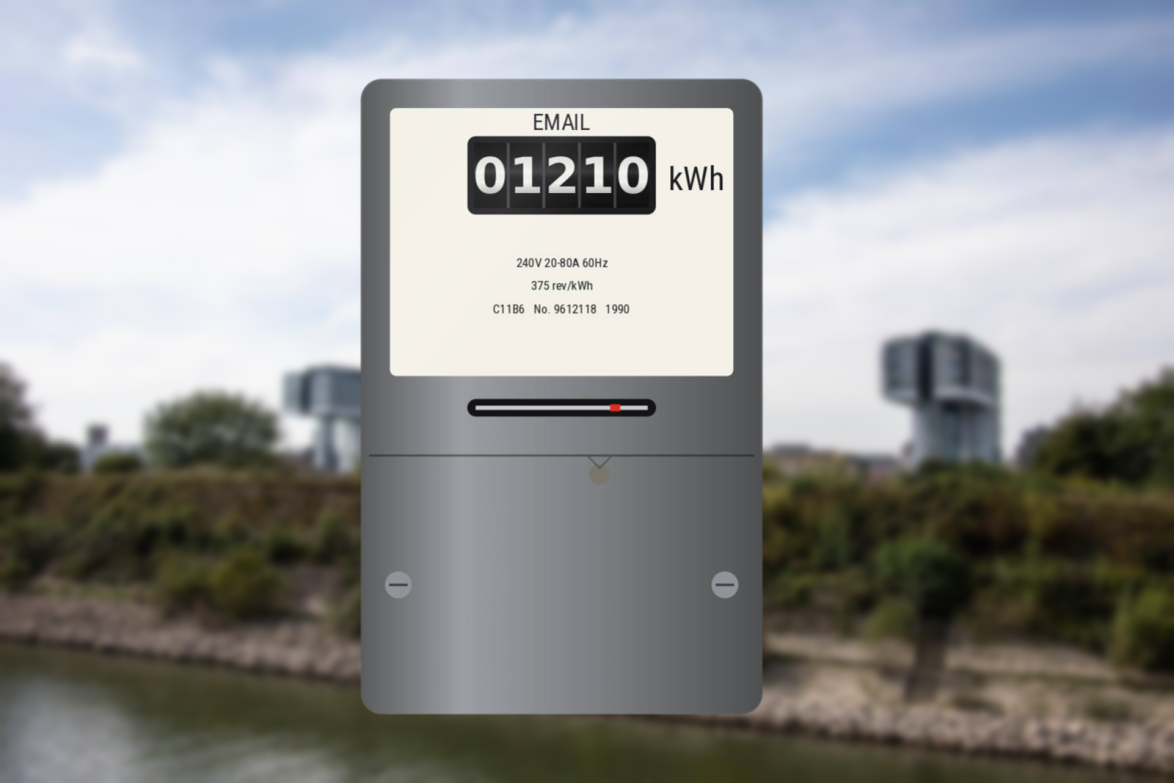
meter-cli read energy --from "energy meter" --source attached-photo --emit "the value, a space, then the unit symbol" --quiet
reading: 1210 kWh
